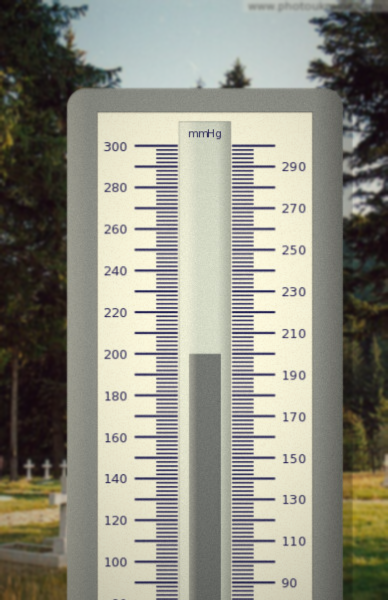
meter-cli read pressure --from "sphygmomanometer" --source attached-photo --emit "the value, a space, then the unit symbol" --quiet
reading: 200 mmHg
